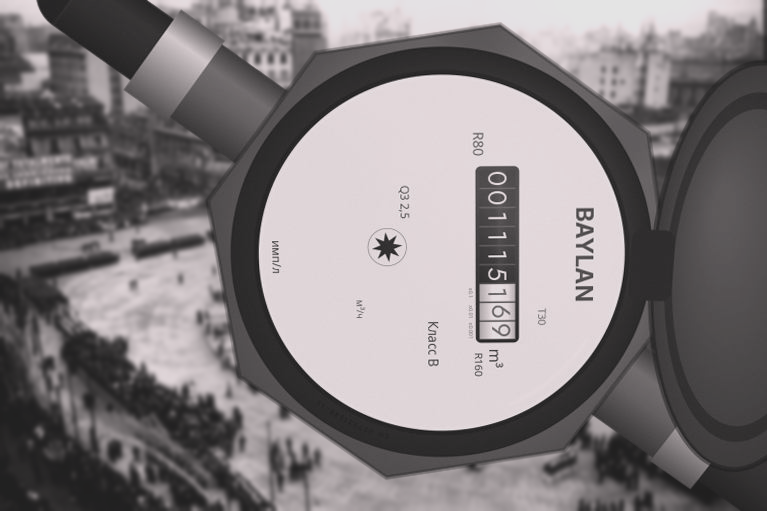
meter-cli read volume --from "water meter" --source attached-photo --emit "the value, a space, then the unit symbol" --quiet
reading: 1115.169 m³
